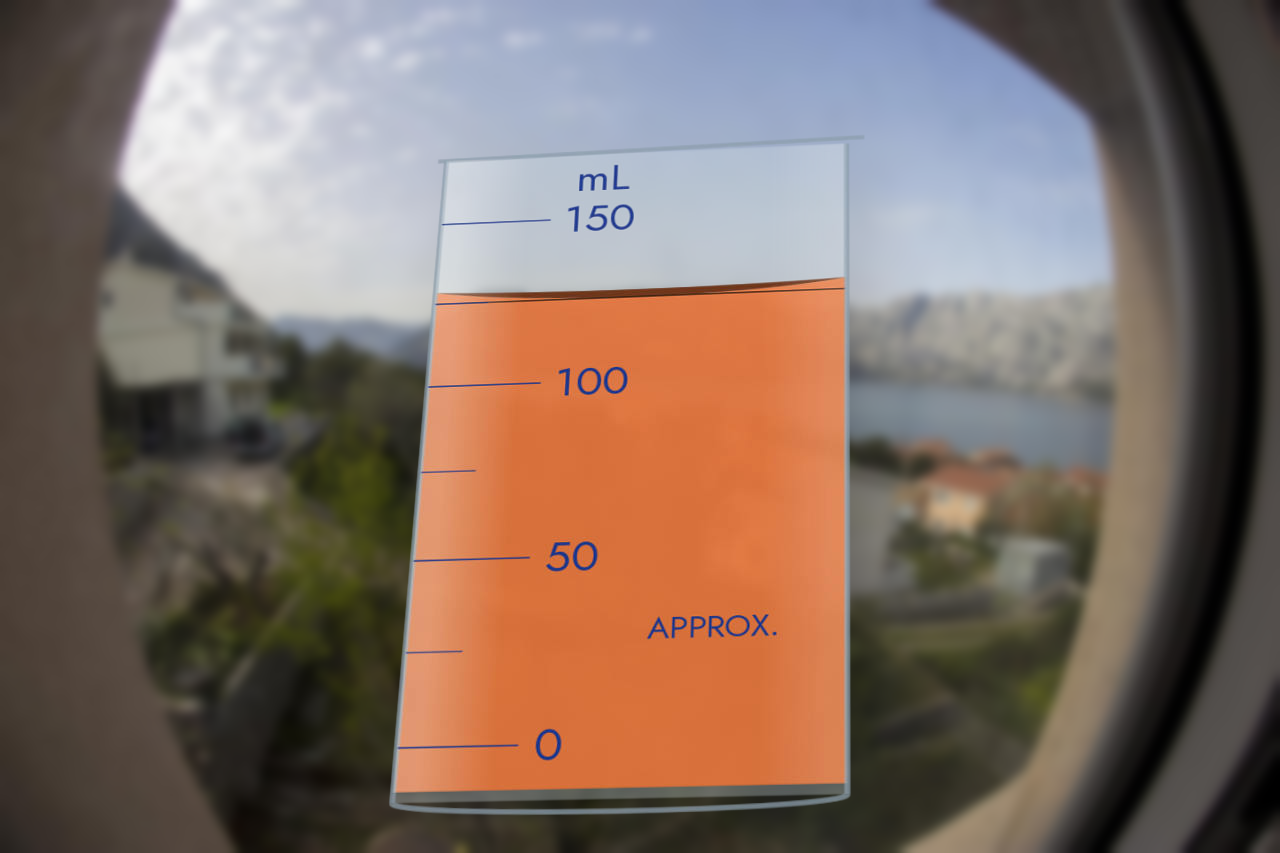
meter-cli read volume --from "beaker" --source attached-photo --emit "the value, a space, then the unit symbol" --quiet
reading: 125 mL
